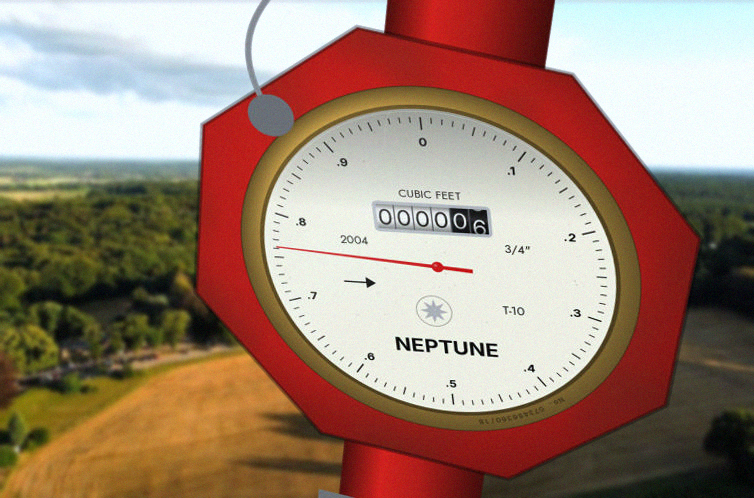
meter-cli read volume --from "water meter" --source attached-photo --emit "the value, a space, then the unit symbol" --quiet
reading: 5.76 ft³
